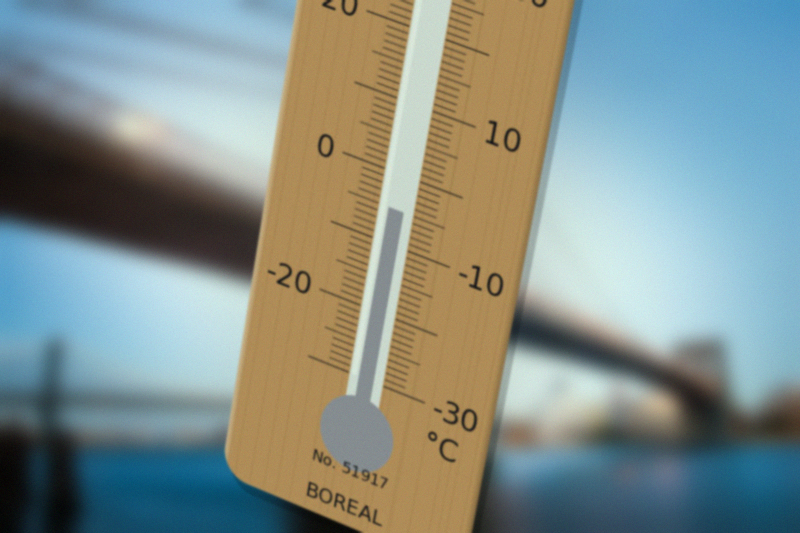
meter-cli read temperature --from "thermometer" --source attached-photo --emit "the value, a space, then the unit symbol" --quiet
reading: -5 °C
